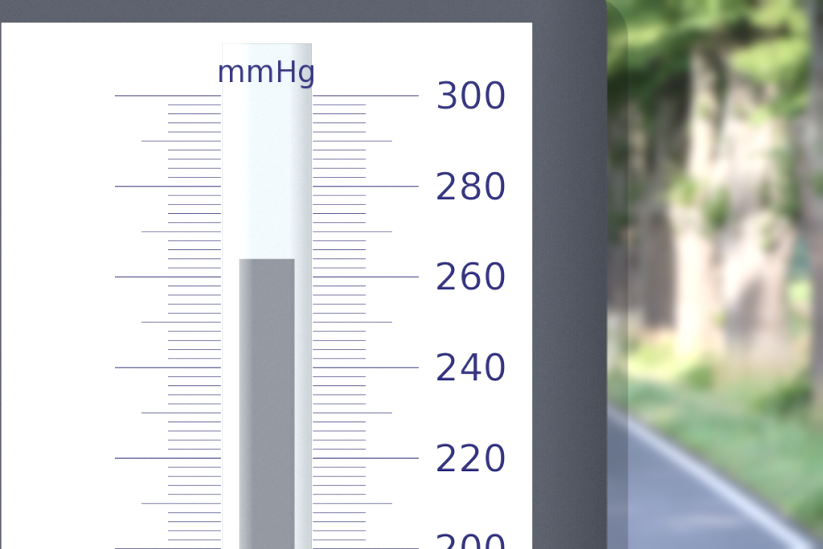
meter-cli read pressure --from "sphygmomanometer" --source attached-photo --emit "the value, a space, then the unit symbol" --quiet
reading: 264 mmHg
